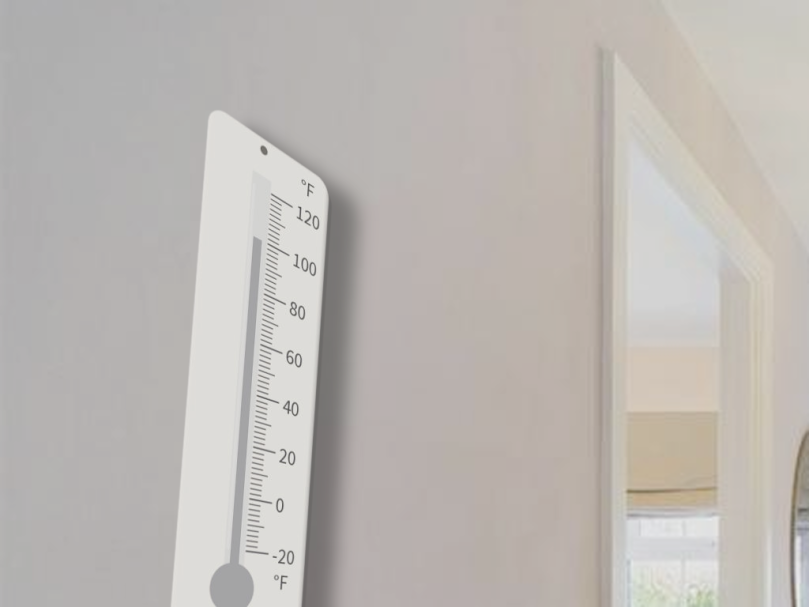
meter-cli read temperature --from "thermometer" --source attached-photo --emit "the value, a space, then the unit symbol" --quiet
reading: 100 °F
